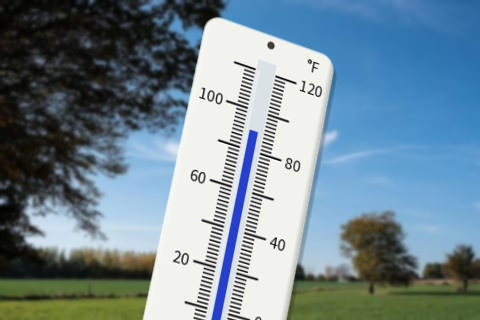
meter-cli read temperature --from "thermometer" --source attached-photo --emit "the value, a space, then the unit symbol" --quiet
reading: 90 °F
